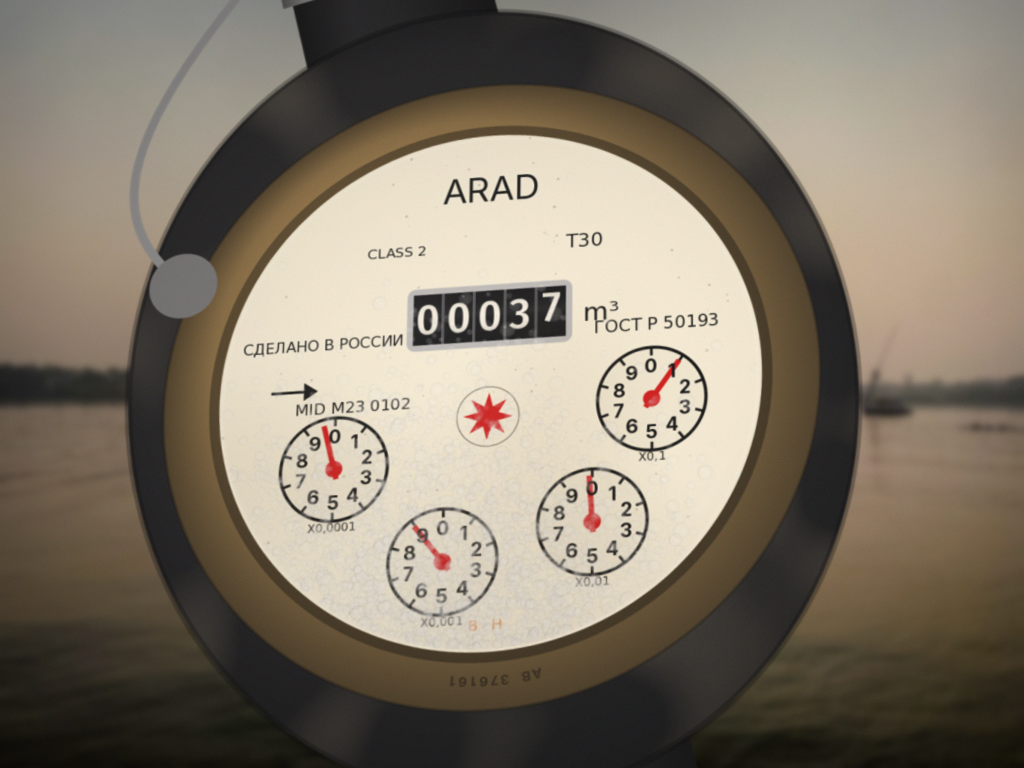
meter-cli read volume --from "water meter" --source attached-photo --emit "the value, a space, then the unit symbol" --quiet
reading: 37.0989 m³
